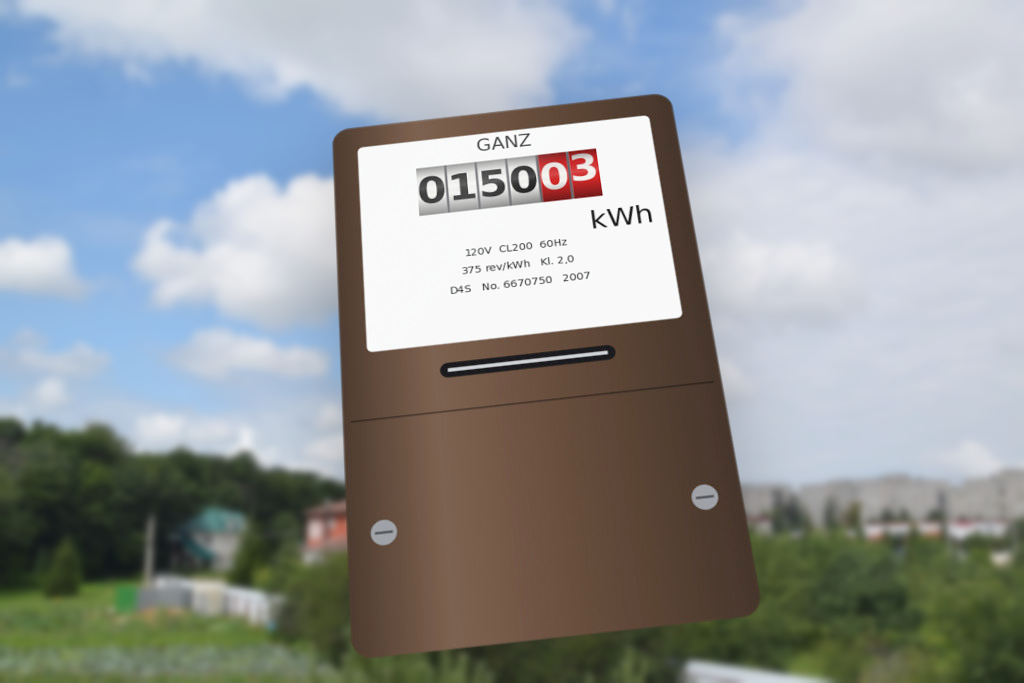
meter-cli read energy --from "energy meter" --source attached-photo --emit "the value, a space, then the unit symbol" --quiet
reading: 150.03 kWh
